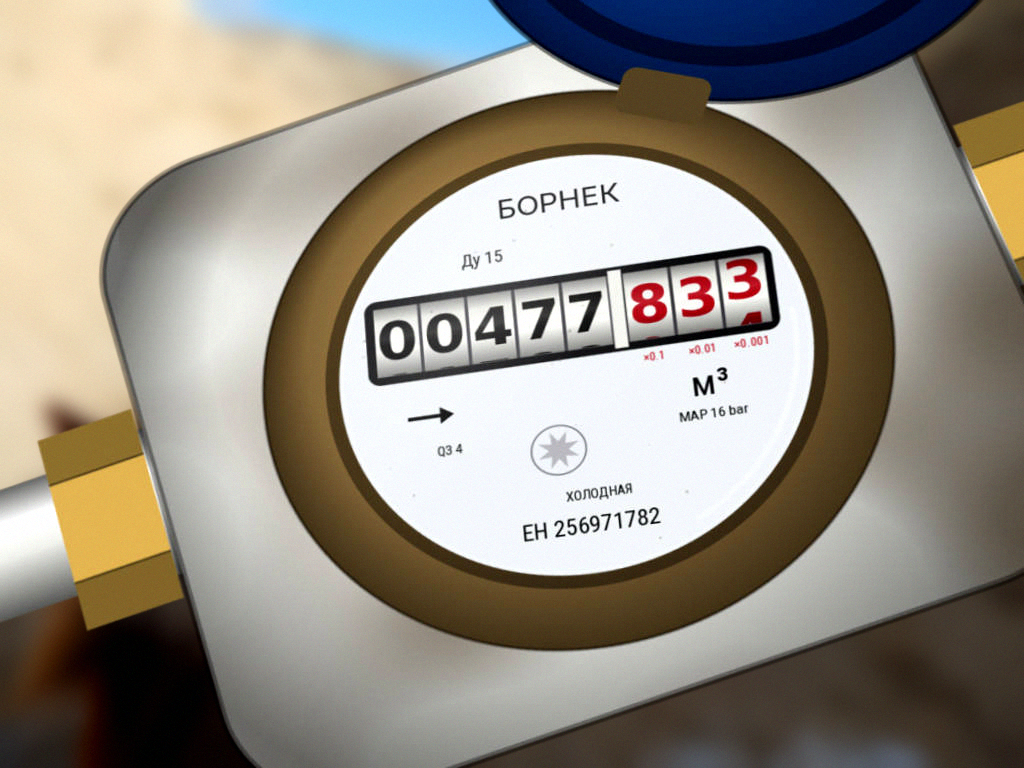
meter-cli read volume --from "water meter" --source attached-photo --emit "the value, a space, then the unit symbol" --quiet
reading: 477.833 m³
